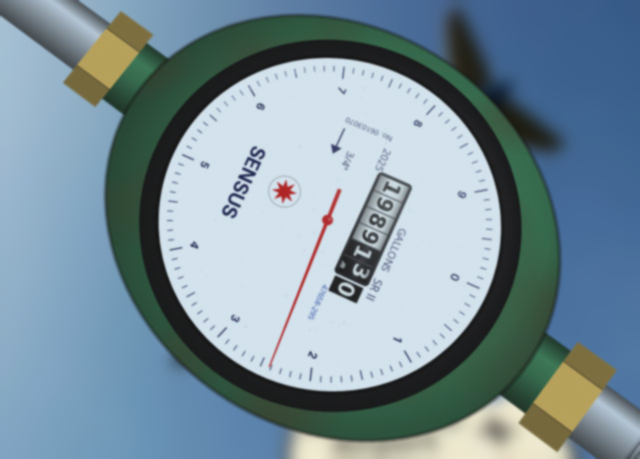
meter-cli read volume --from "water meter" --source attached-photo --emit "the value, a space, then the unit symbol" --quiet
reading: 1989132.4 gal
